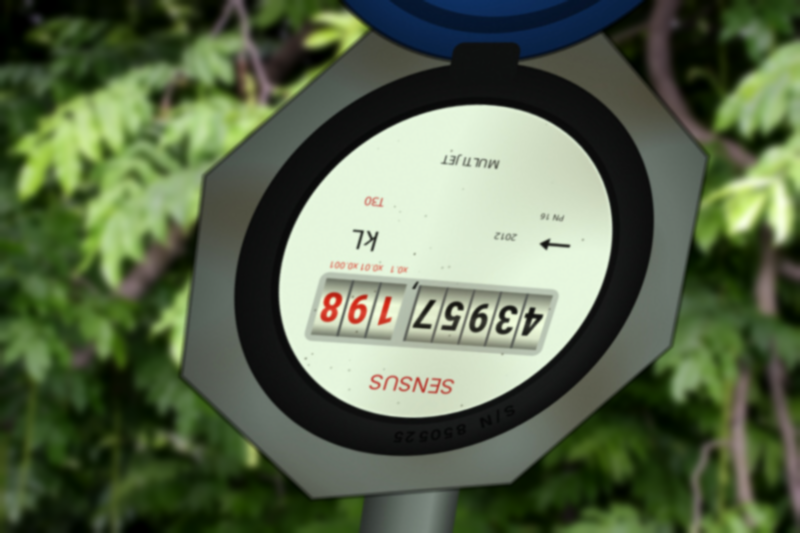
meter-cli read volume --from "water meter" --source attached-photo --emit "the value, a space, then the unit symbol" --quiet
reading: 43957.198 kL
